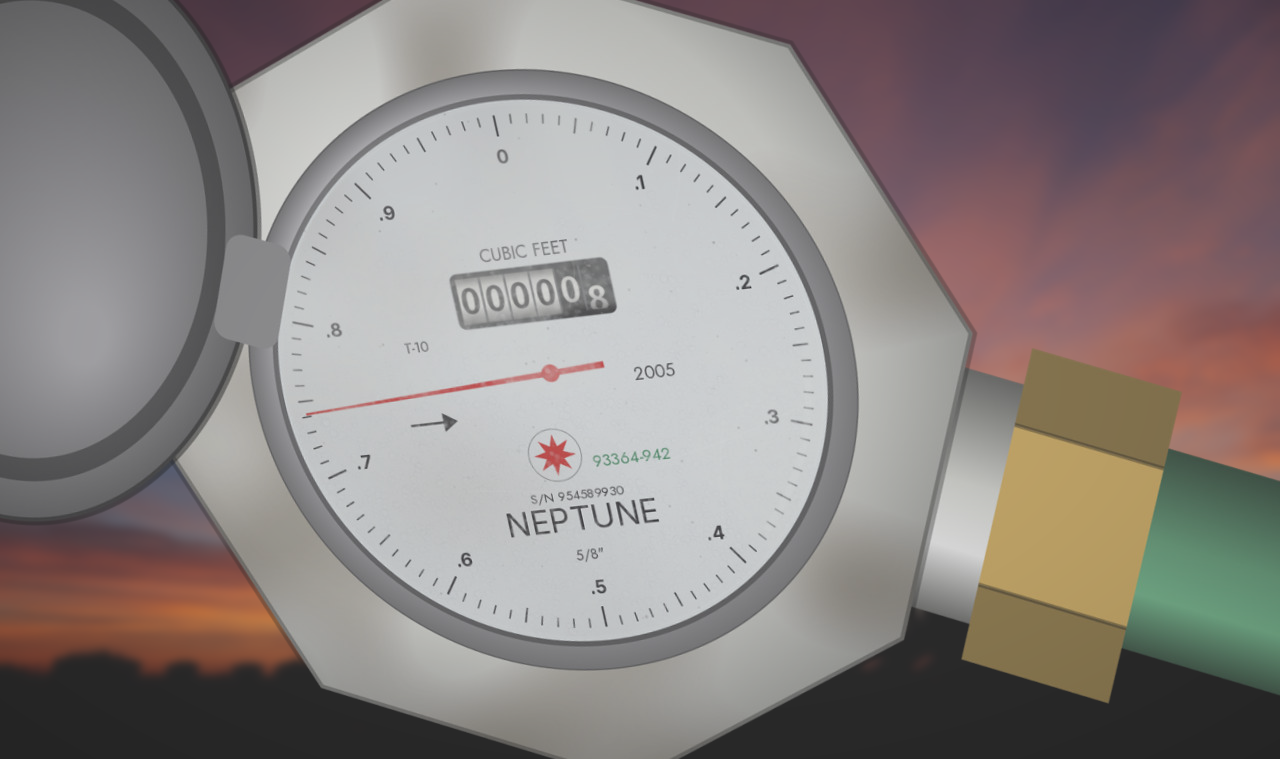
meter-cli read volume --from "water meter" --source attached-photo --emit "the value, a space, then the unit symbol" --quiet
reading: 7.74 ft³
